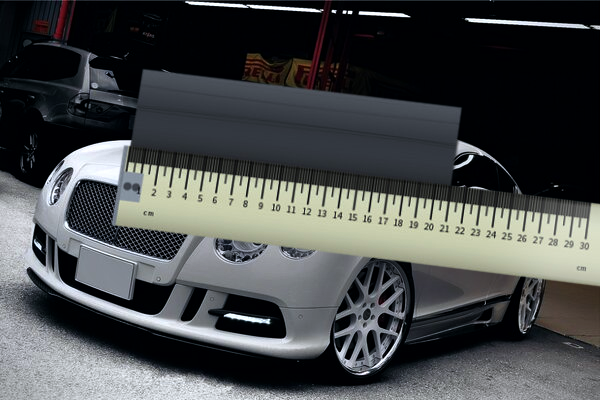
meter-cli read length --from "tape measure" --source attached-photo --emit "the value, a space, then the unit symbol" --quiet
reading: 21 cm
